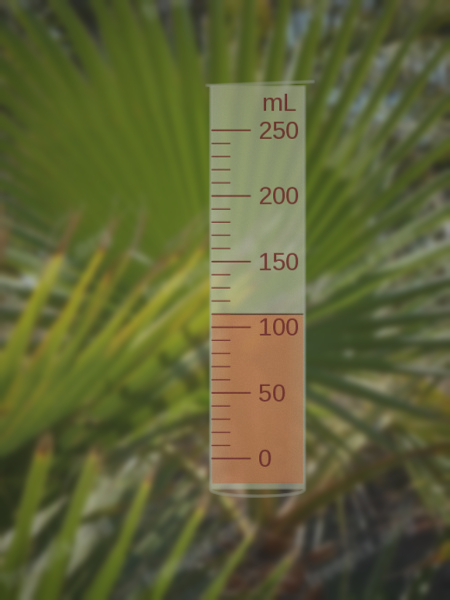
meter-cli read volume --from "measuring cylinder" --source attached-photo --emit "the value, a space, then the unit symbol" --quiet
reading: 110 mL
